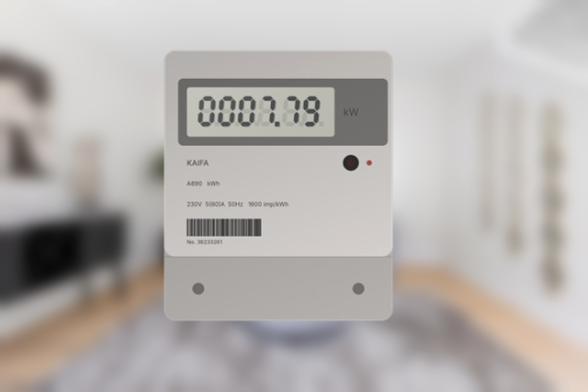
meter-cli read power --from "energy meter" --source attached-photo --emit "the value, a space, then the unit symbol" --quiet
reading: 7.79 kW
